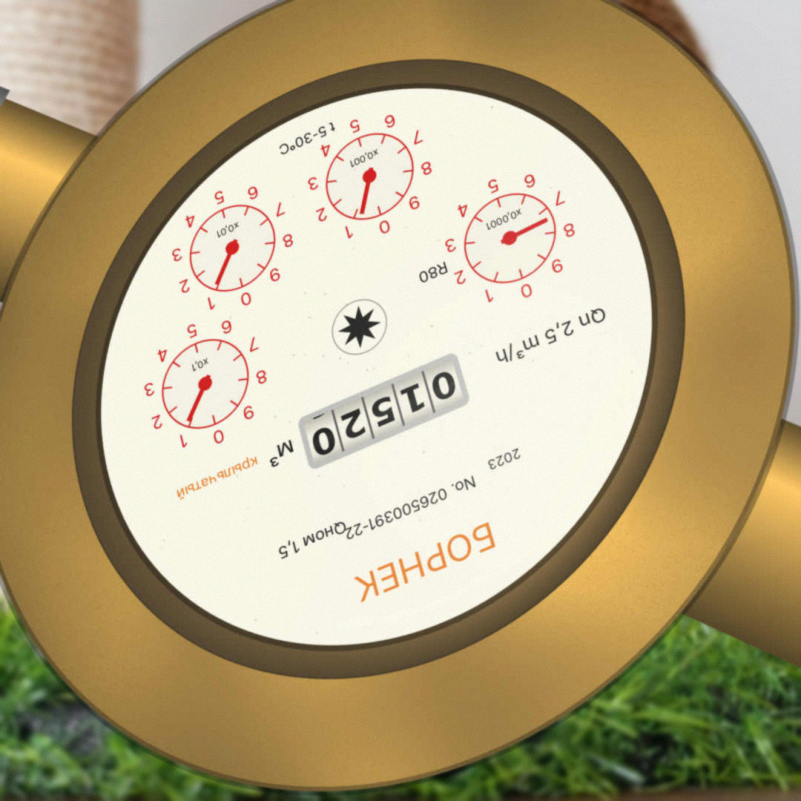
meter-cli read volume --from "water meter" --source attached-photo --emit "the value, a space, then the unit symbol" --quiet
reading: 1520.1107 m³
